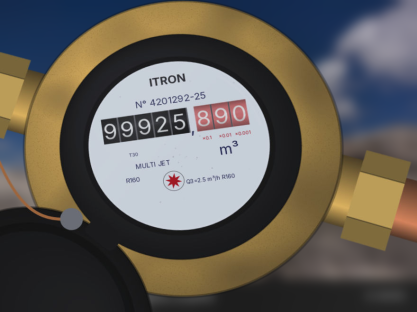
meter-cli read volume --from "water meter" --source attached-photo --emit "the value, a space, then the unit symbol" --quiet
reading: 99925.890 m³
